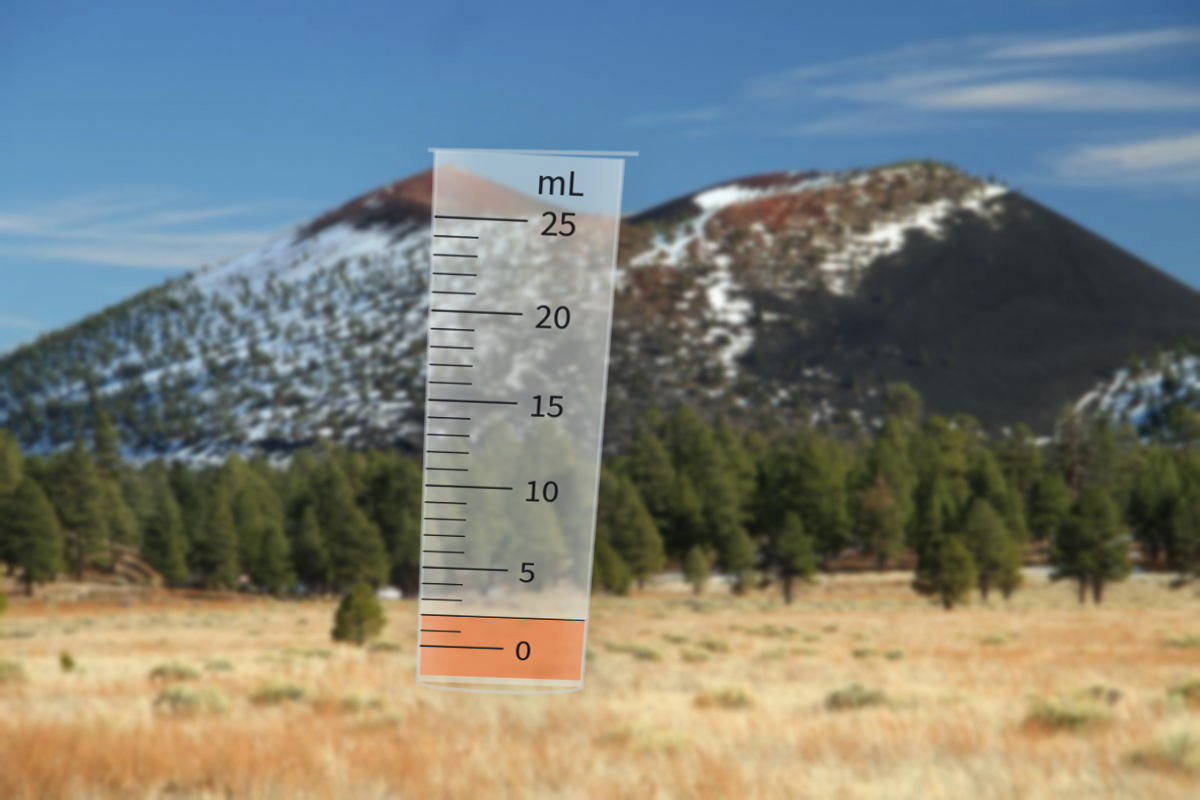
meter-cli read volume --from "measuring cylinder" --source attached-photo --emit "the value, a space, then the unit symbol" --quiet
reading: 2 mL
